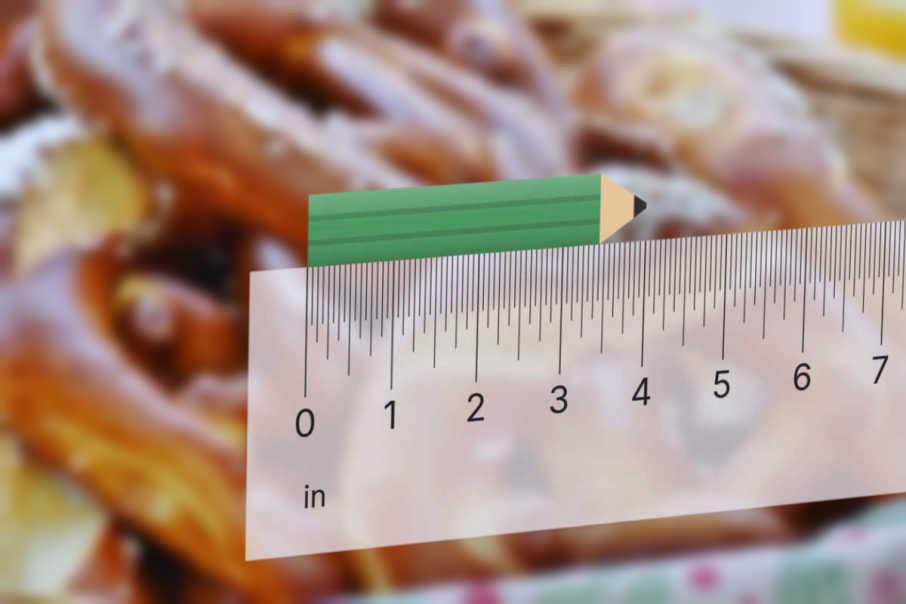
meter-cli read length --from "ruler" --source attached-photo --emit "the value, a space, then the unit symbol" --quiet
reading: 4 in
